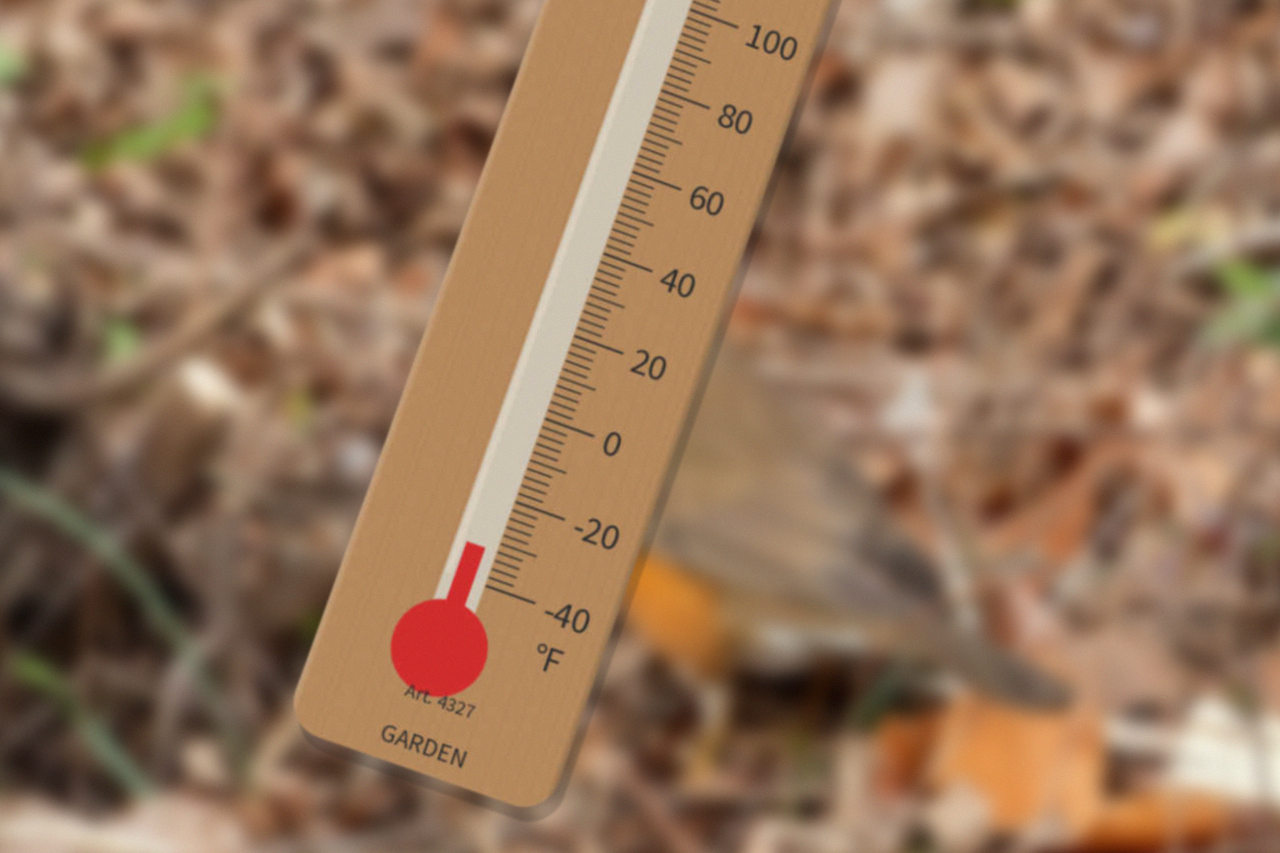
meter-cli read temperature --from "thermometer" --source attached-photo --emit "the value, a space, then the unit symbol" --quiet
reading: -32 °F
